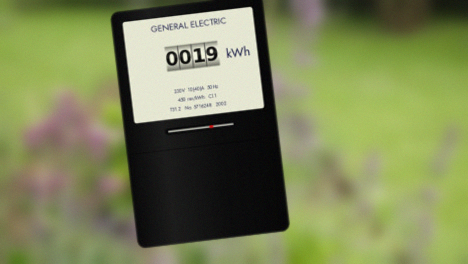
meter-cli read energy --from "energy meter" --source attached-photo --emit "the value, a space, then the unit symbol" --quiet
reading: 19 kWh
